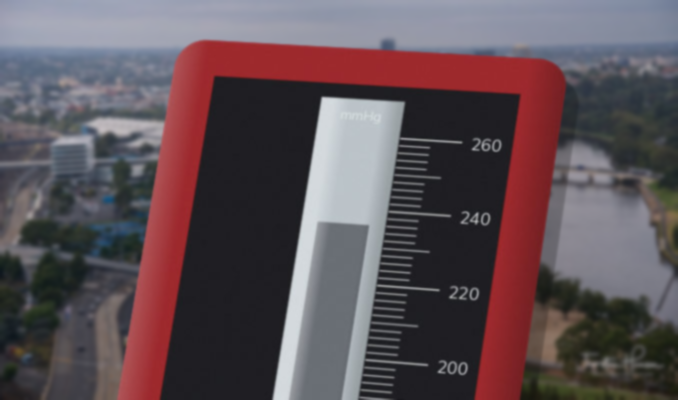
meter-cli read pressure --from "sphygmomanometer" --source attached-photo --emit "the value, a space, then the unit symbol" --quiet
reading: 236 mmHg
